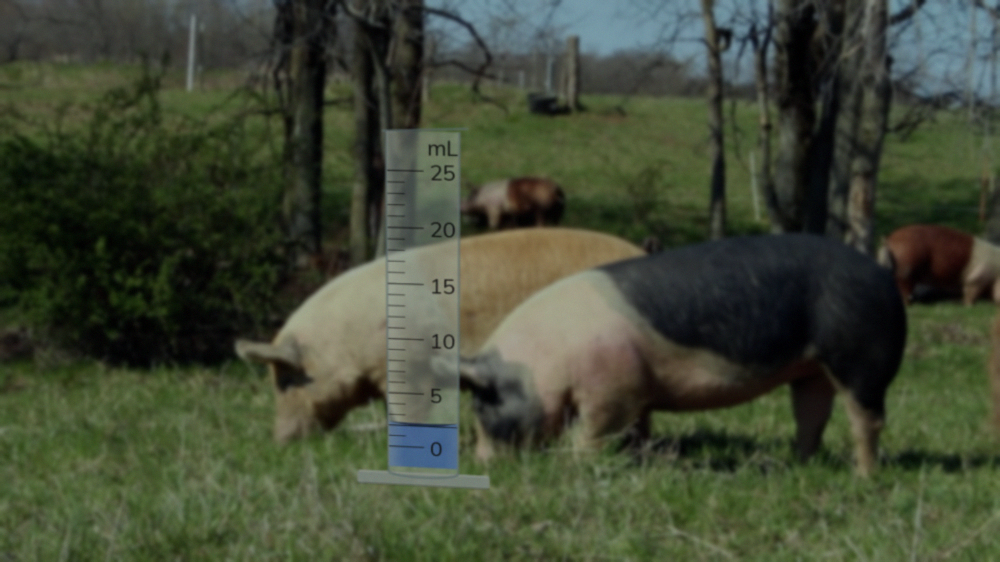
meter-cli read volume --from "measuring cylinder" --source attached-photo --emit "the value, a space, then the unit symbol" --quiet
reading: 2 mL
